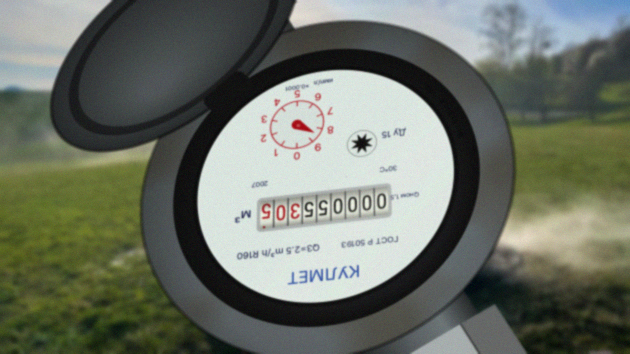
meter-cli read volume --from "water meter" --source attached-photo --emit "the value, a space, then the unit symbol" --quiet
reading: 55.3048 m³
